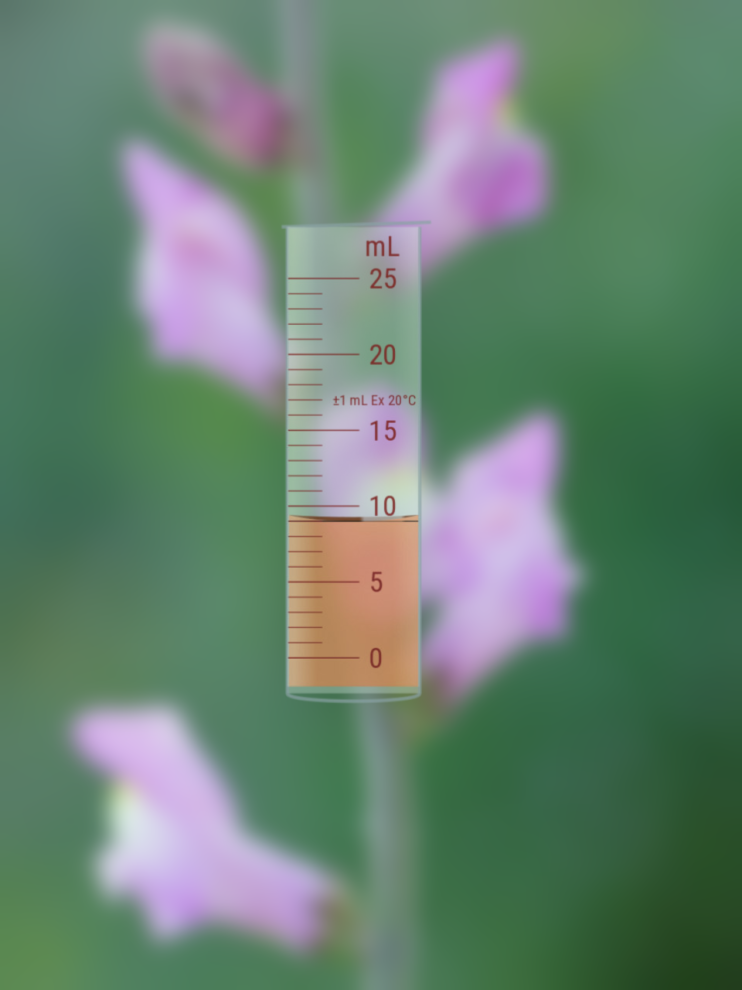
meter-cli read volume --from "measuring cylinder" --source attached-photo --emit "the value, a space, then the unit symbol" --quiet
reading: 9 mL
